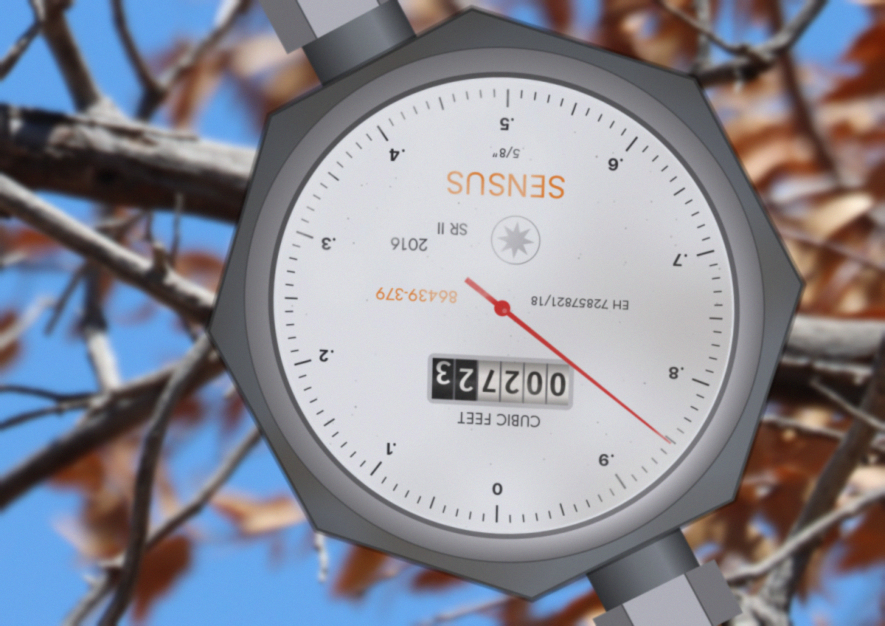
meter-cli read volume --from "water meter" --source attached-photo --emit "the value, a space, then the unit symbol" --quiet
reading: 2722.85 ft³
